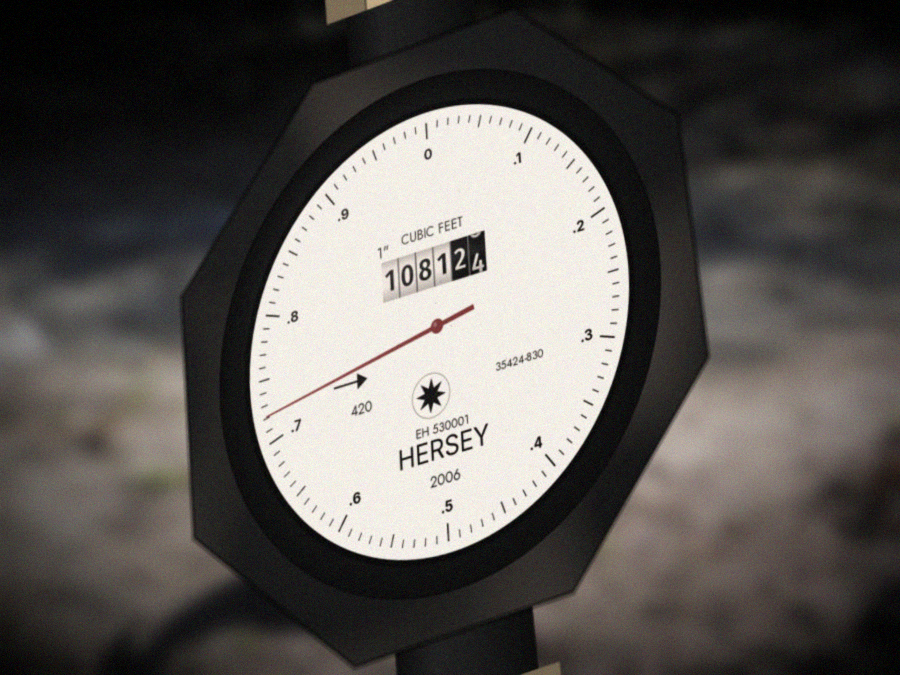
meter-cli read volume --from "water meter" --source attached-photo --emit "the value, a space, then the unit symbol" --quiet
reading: 108123.72 ft³
